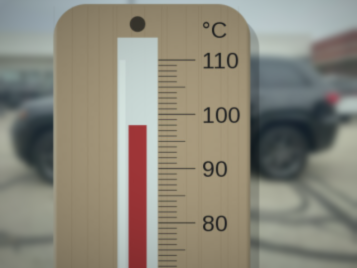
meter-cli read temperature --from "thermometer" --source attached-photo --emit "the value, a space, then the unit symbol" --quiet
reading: 98 °C
